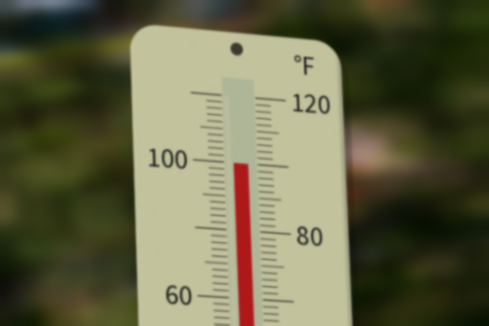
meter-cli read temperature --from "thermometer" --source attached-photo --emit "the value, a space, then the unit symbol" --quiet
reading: 100 °F
